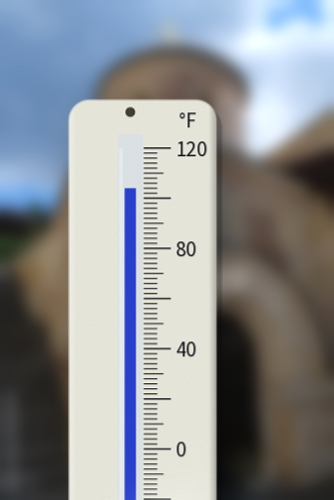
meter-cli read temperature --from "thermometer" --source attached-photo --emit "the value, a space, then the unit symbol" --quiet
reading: 104 °F
